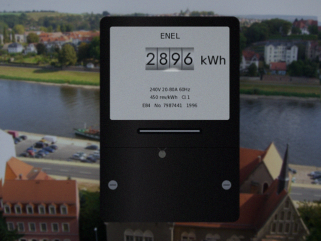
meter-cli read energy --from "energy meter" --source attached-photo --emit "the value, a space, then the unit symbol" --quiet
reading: 2896 kWh
